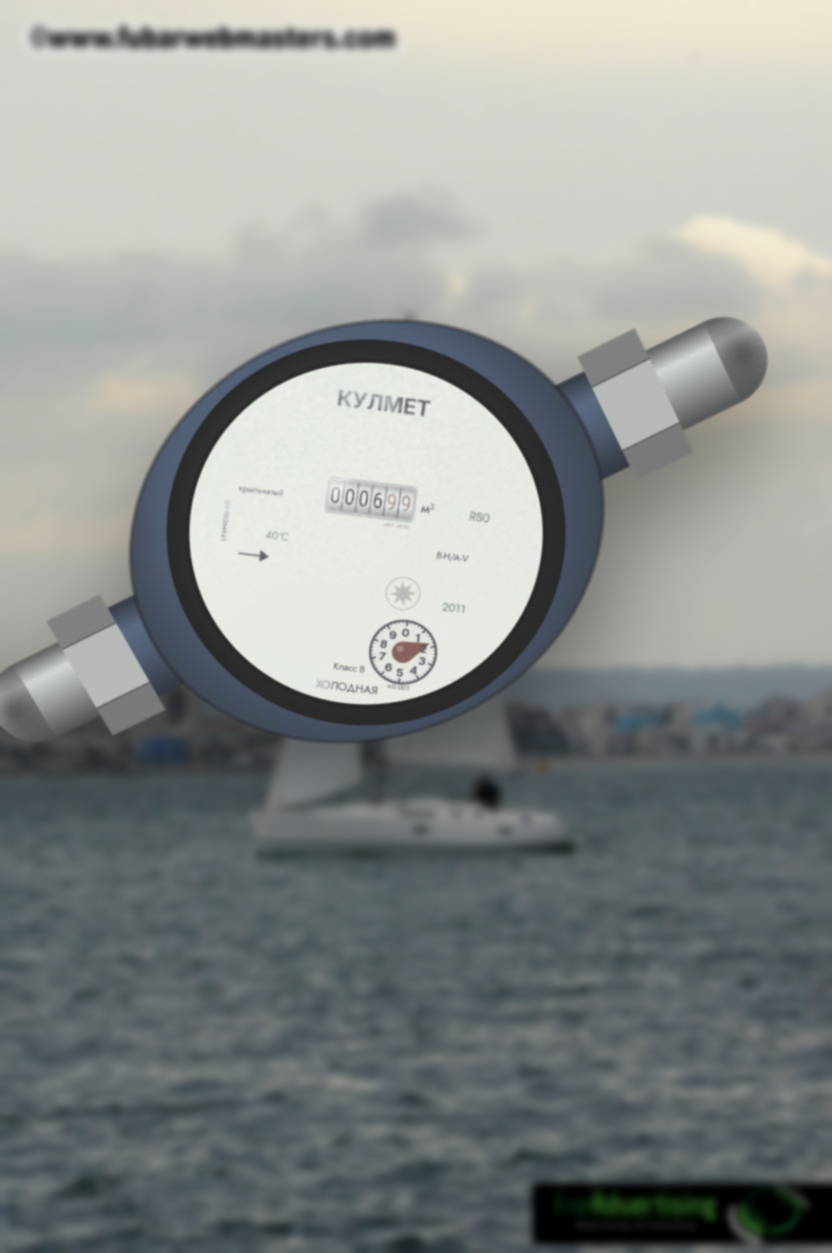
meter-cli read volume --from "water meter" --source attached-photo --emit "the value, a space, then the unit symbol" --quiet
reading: 6.991 m³
